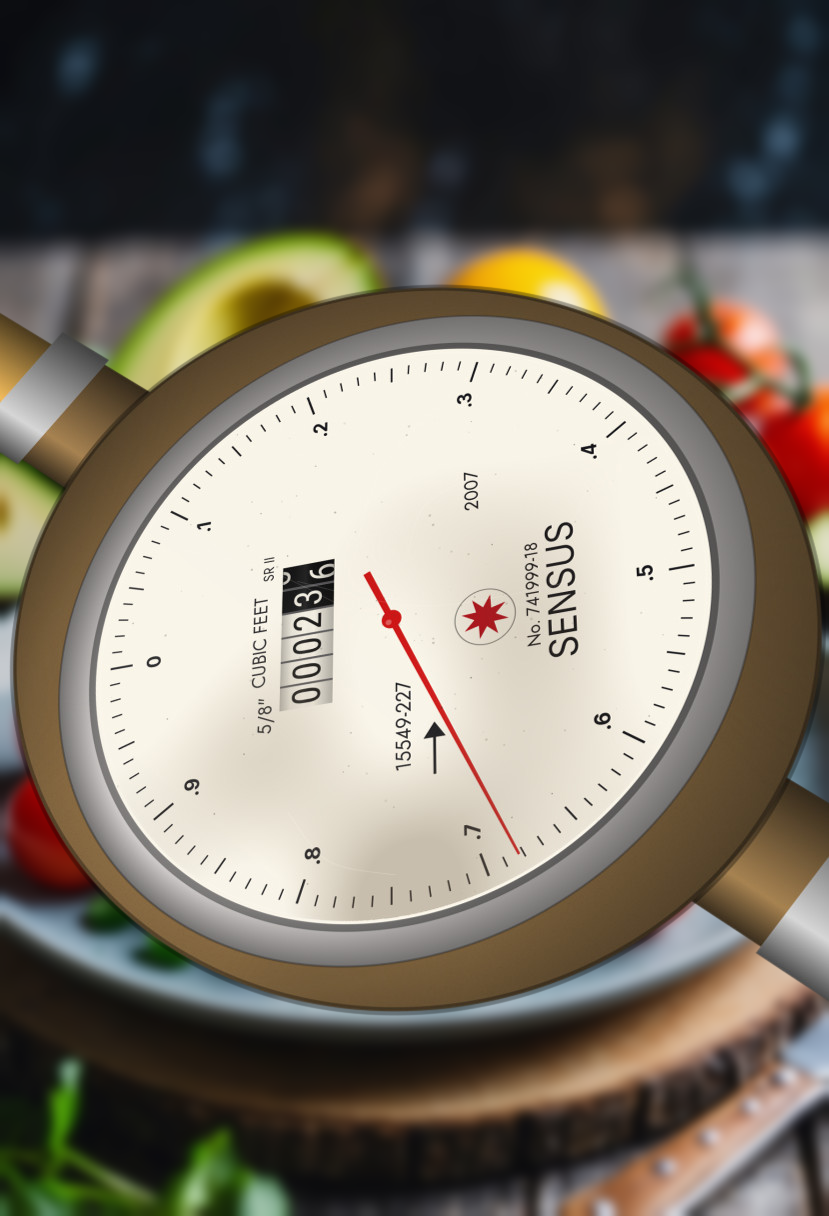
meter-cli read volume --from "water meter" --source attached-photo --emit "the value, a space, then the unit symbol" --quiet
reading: 235.68 ft³
